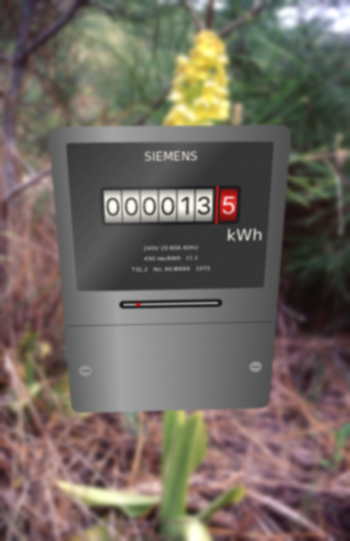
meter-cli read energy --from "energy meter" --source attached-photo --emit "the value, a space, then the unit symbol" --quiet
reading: 13.5 kWh
